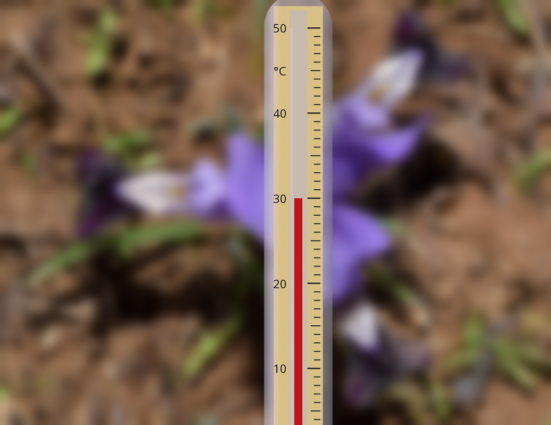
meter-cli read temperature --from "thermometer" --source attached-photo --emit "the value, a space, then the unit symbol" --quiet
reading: 30 °C
